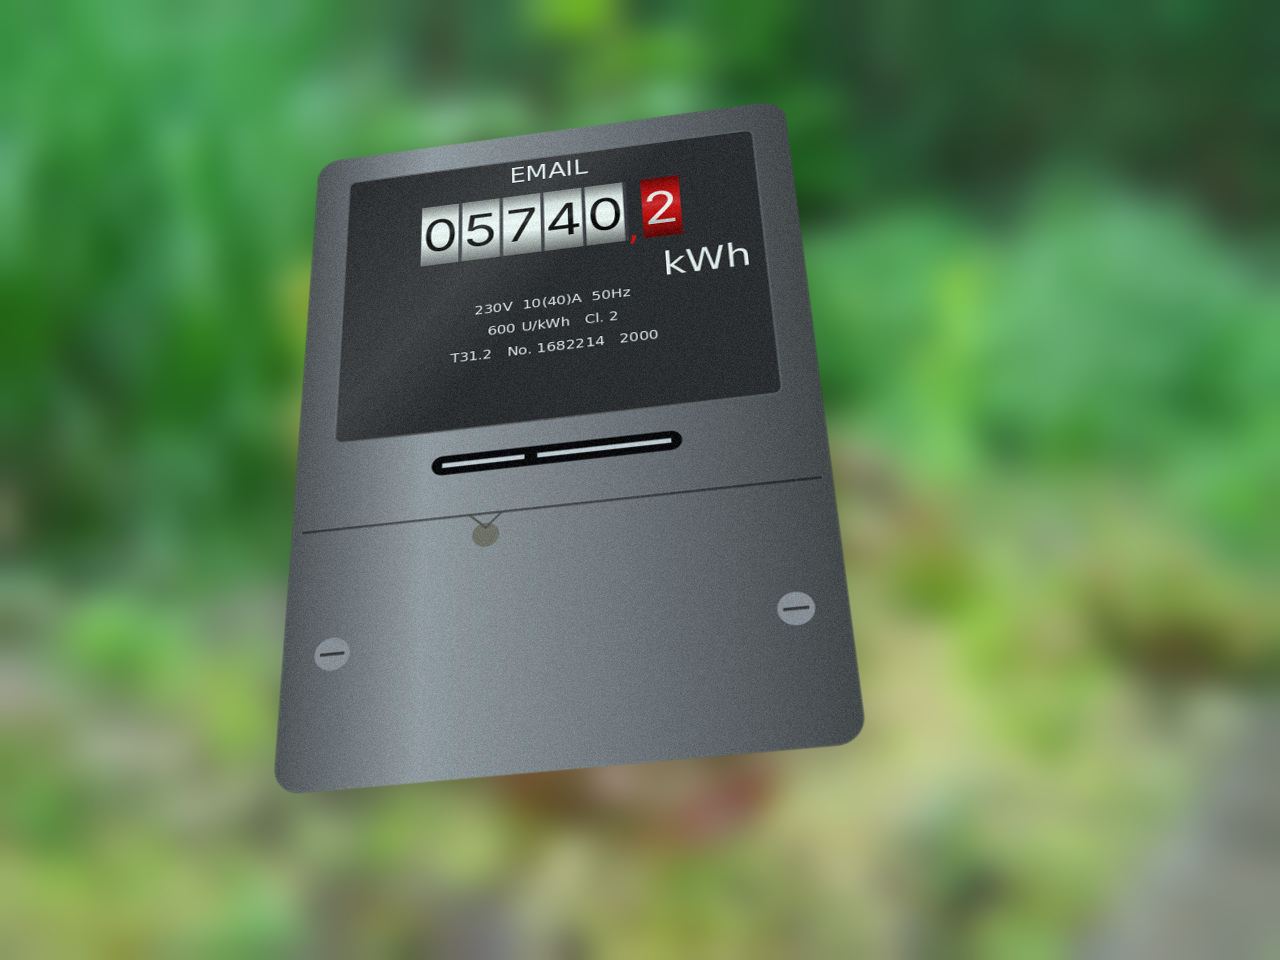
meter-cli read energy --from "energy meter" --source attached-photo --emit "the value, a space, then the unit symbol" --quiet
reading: 5740.2 kWh
